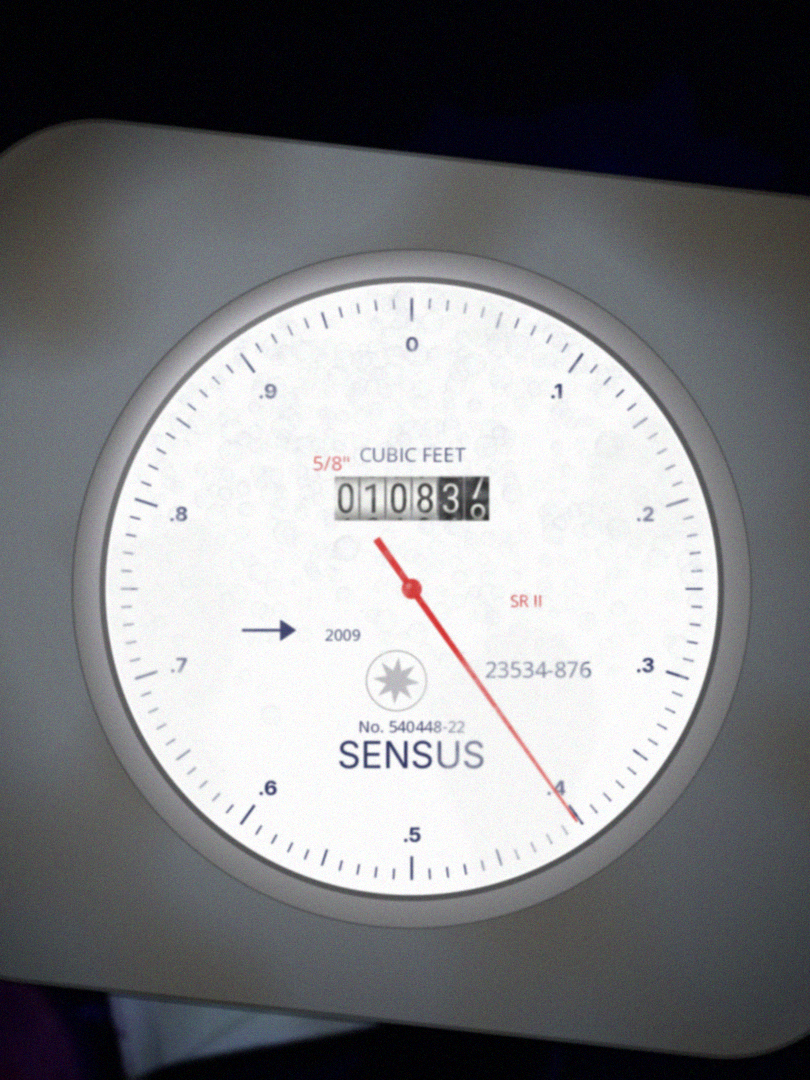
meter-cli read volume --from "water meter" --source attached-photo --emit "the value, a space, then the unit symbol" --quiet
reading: 10837.40 ft³
